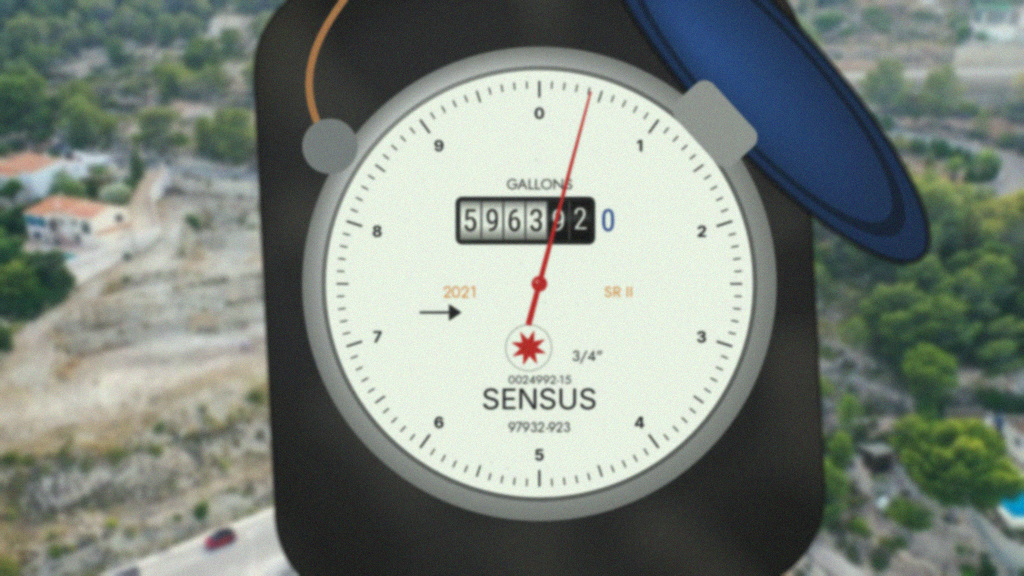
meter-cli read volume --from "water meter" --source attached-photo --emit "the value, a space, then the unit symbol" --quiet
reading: 5963920.4 gal
